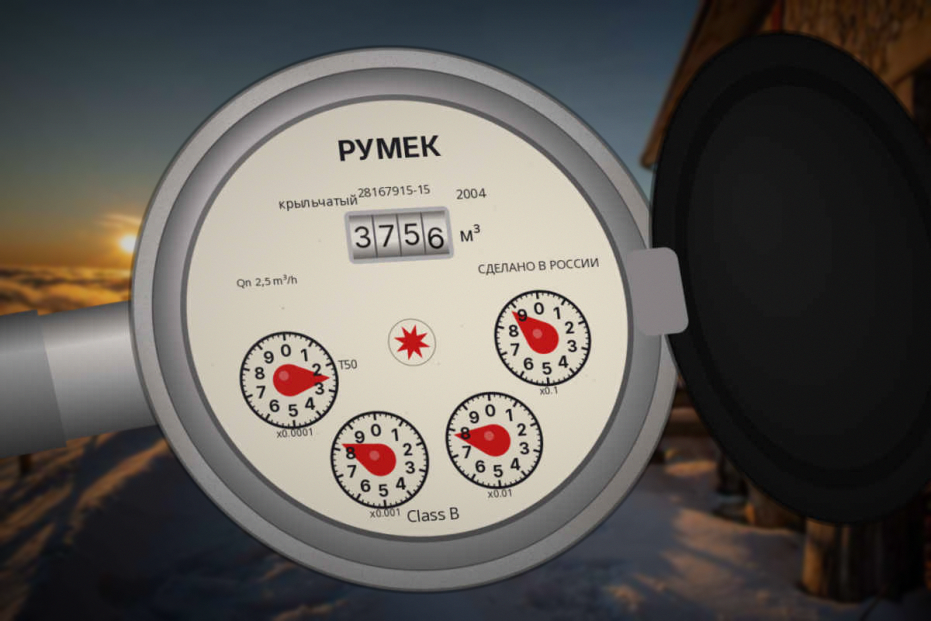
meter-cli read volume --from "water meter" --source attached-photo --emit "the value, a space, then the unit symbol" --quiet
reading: 3755.8782 m³
